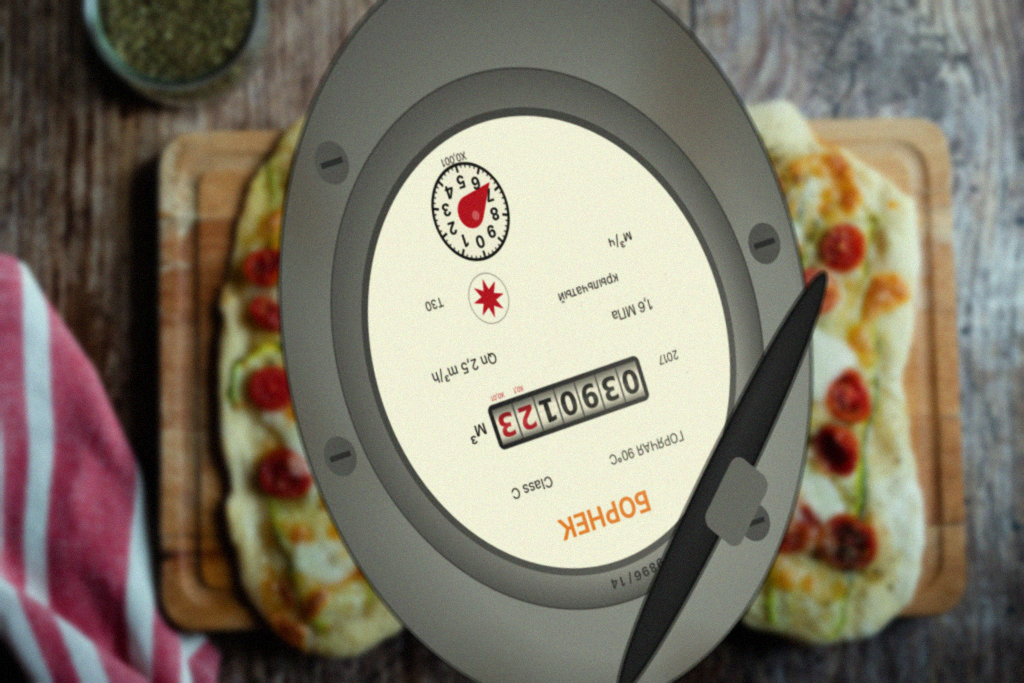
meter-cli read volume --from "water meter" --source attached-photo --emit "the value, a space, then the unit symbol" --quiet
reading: 3901.236 m³
